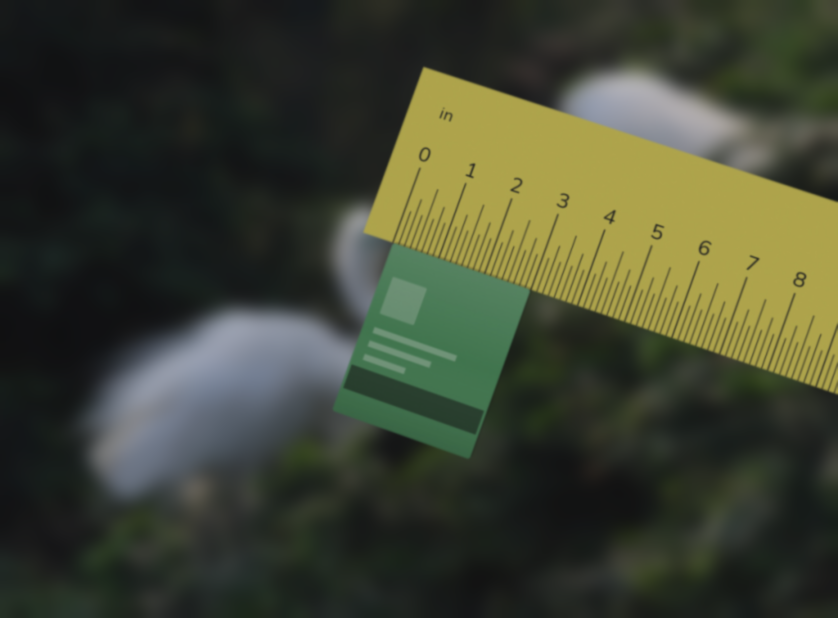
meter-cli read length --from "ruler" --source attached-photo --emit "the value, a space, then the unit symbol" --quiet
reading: 3 in
